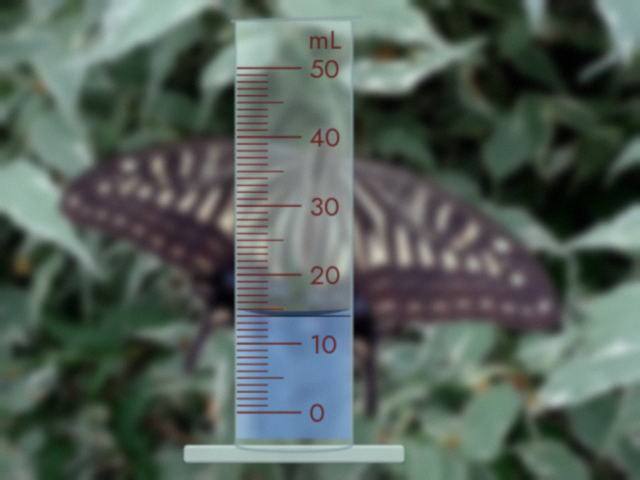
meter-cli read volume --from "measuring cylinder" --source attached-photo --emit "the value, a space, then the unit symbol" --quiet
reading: 14 mL
